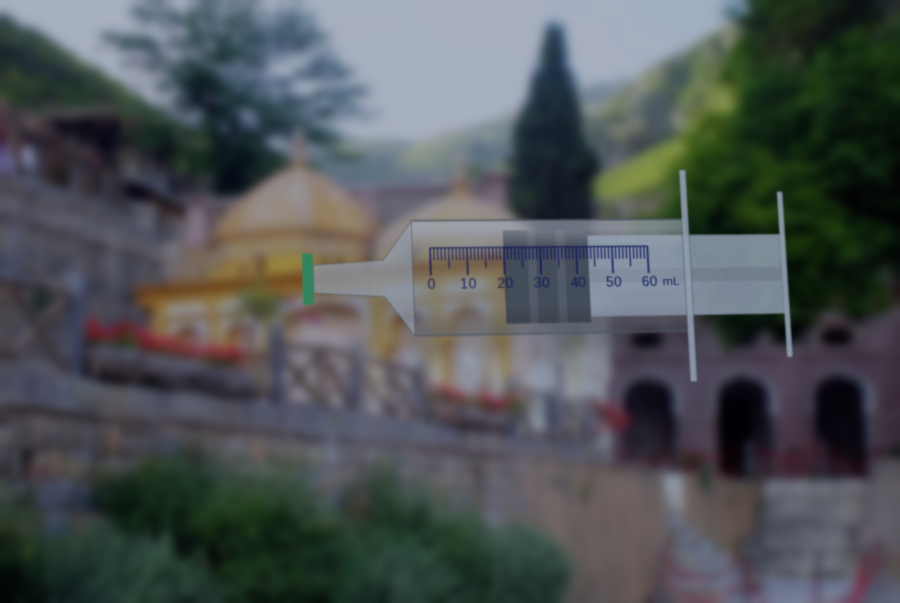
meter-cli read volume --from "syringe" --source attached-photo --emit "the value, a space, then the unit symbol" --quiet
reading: 20 mL
